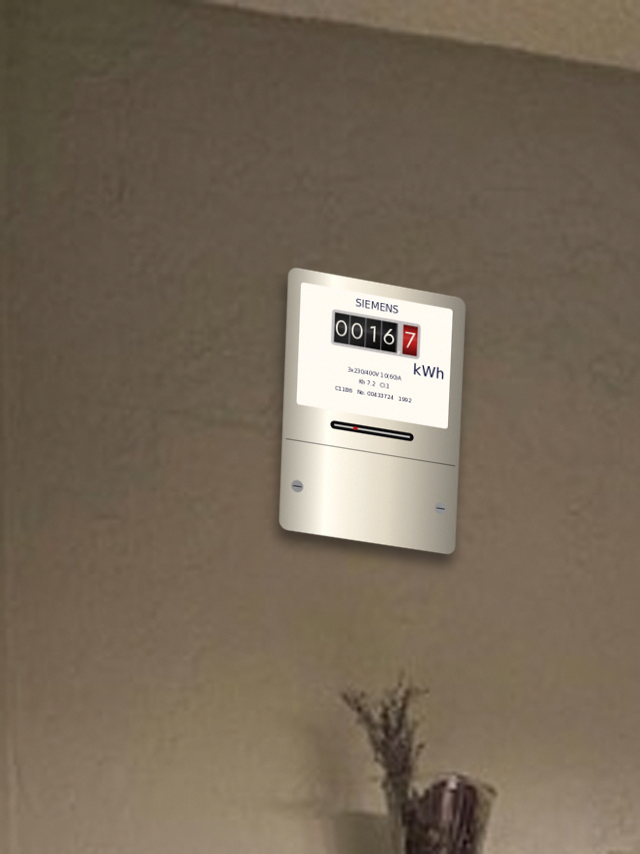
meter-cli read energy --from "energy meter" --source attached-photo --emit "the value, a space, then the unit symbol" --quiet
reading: 16.7 kWh
